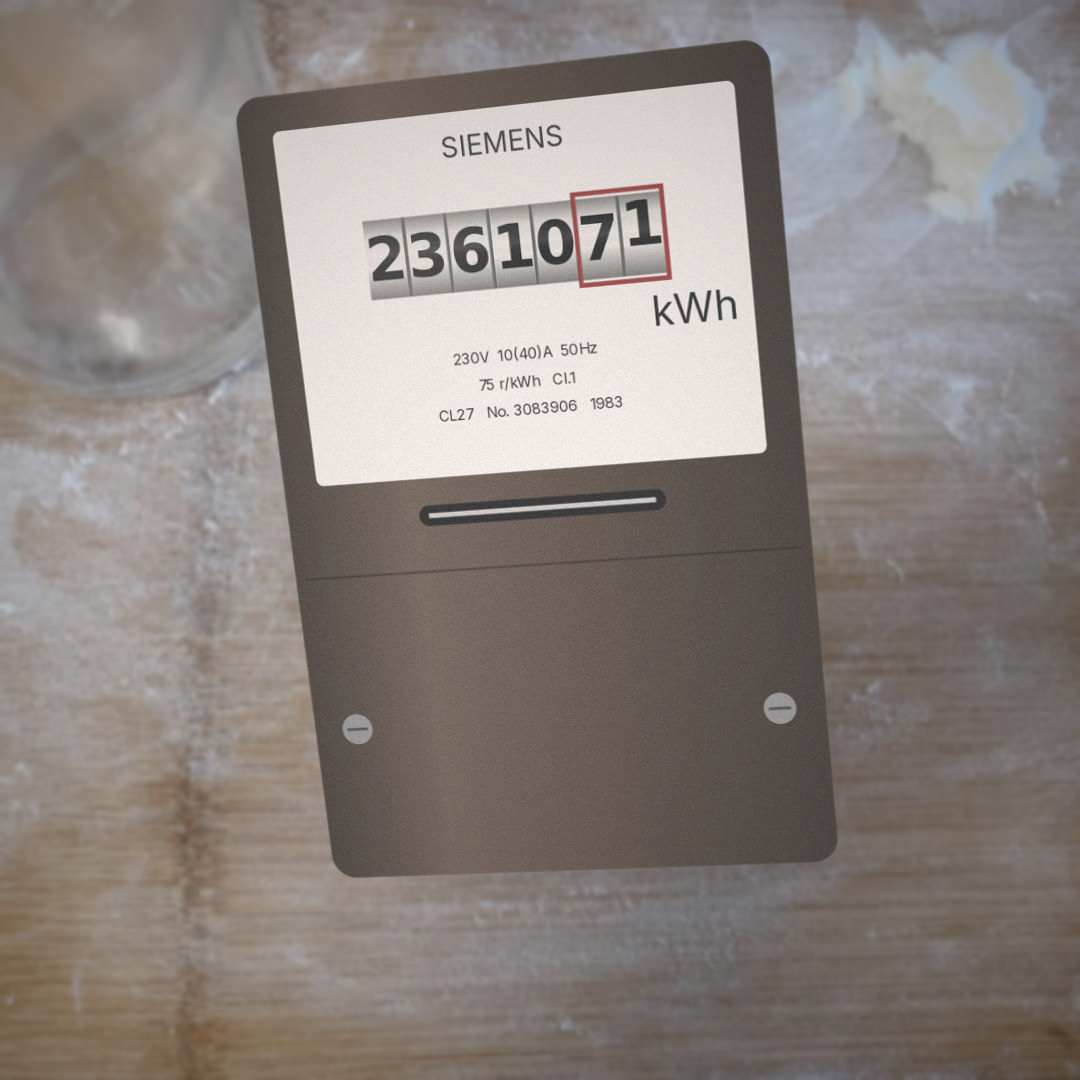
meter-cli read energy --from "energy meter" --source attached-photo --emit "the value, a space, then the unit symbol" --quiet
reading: 23610.71 kWh
